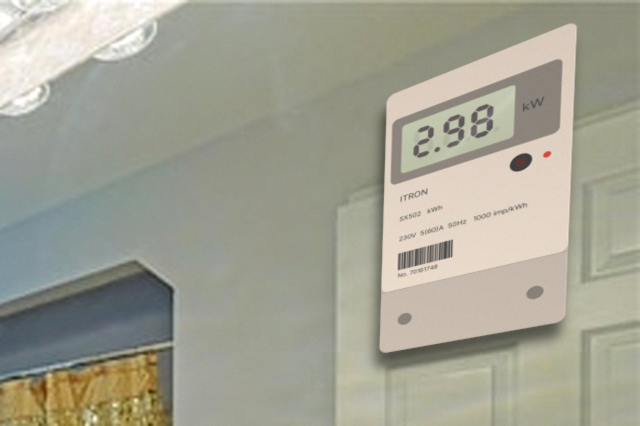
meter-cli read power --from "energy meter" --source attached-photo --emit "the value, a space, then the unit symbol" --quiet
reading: 2.98 kW
